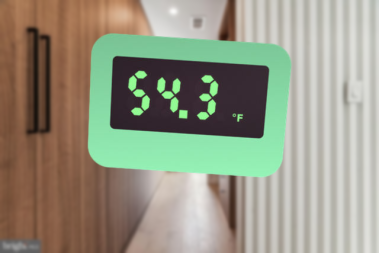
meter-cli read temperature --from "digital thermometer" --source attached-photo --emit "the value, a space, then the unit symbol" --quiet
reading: 54.3 °F
